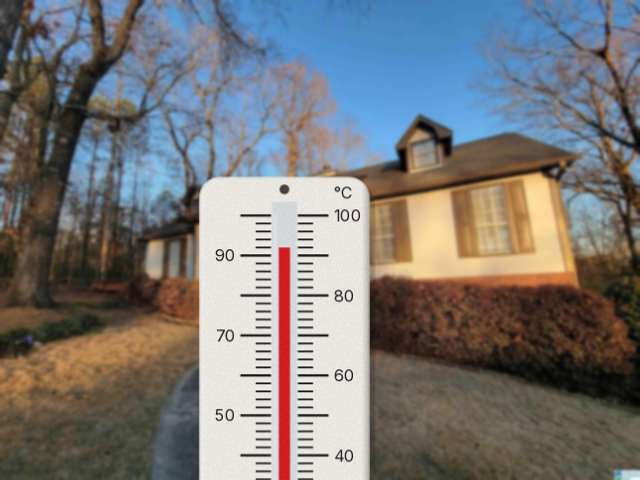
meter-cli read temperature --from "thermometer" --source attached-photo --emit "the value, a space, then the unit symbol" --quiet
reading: 92 °C
